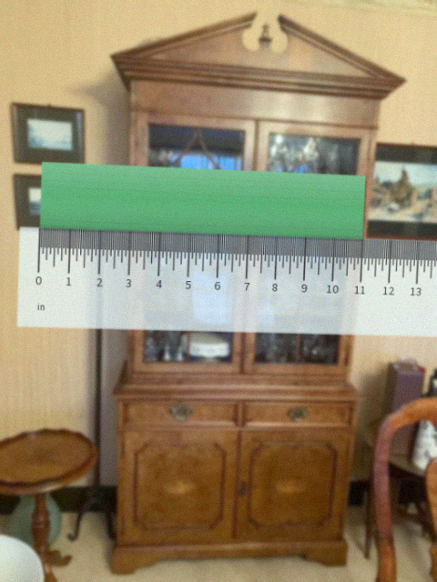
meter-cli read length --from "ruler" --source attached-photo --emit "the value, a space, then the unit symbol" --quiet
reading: 11 in
